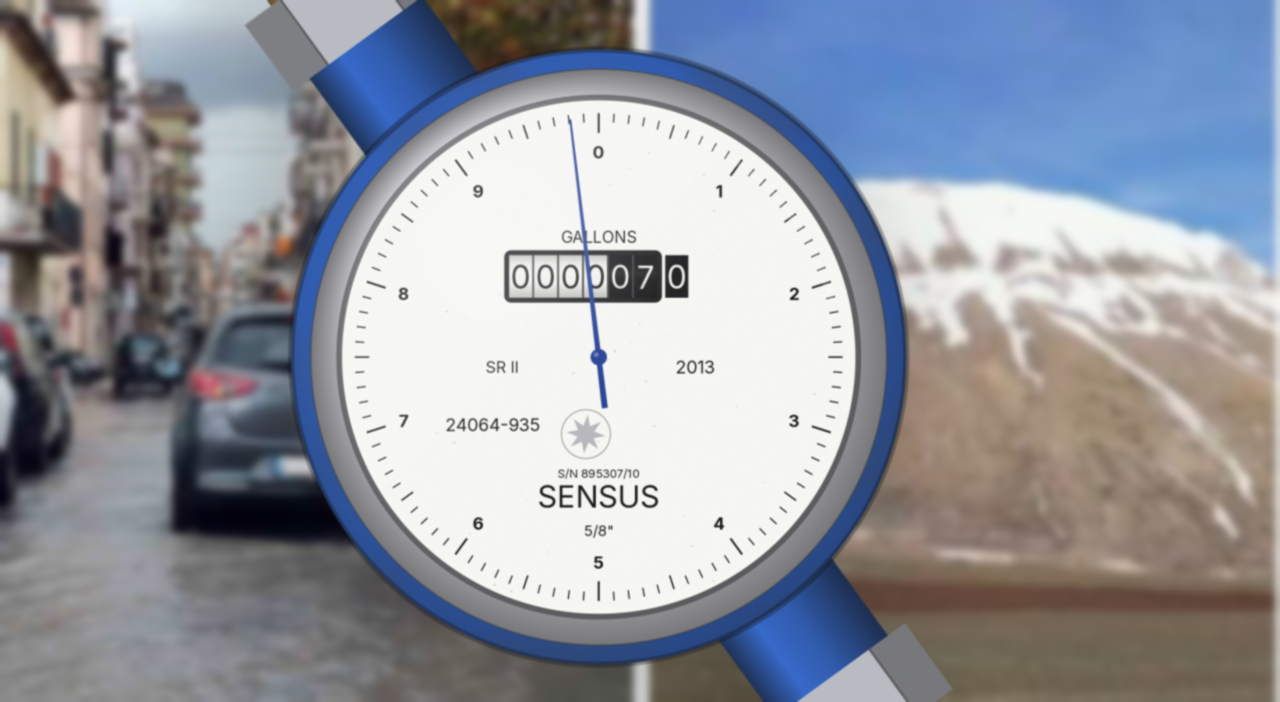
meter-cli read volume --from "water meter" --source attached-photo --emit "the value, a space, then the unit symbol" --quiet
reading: 69.8 gal
